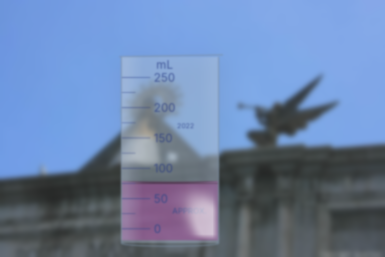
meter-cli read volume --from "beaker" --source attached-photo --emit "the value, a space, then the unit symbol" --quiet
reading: 75 mL
